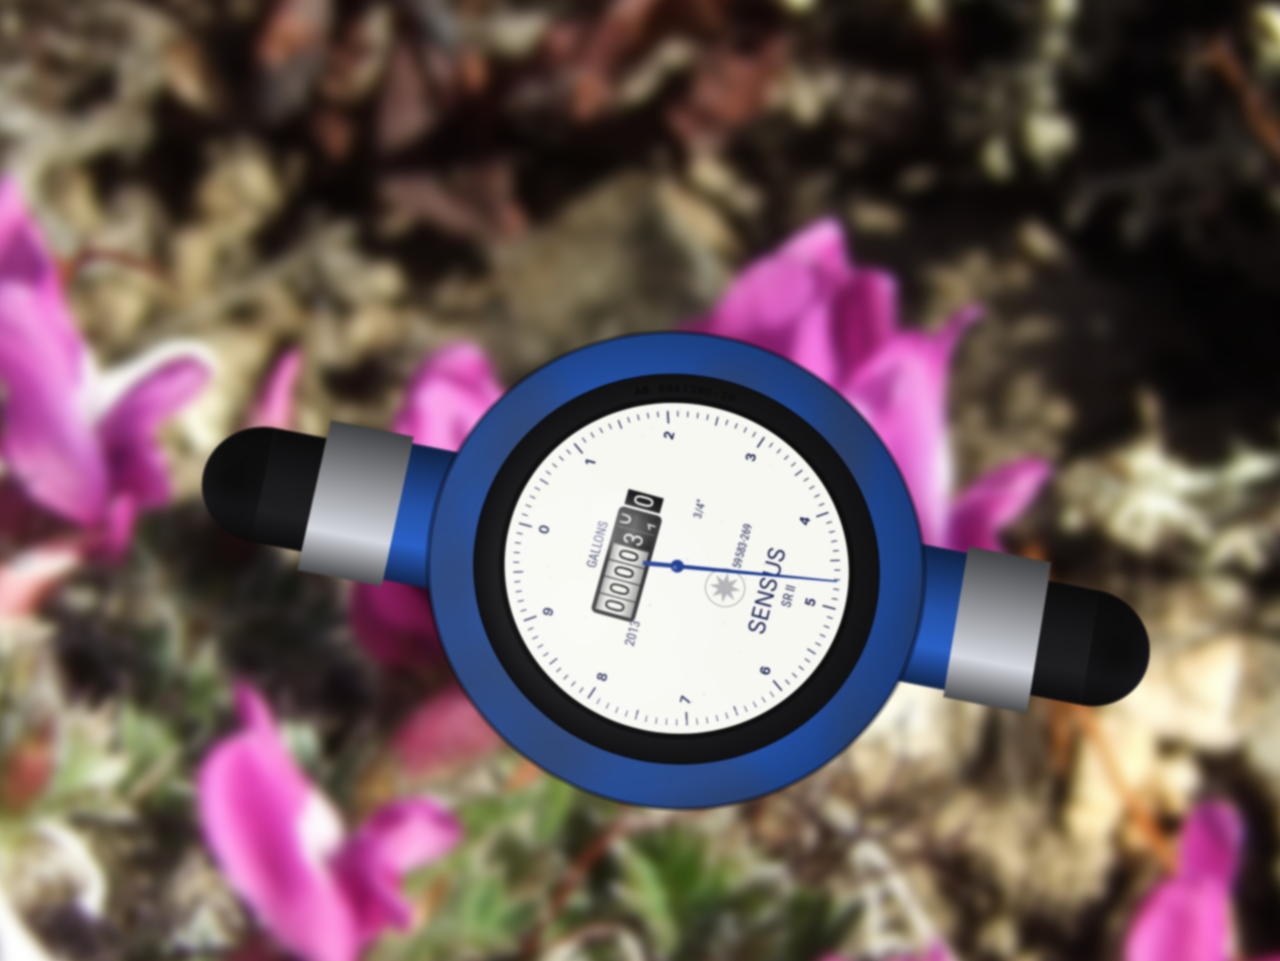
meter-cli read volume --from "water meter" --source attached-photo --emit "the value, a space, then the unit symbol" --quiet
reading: 304.7 gal
